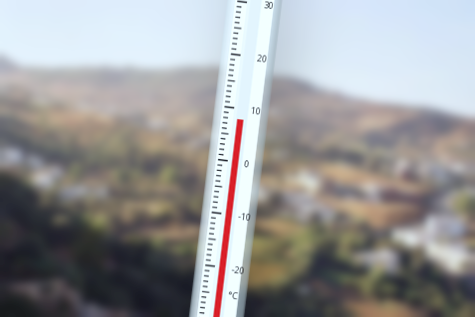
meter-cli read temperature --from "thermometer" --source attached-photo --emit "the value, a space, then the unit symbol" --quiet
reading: 8 °C
